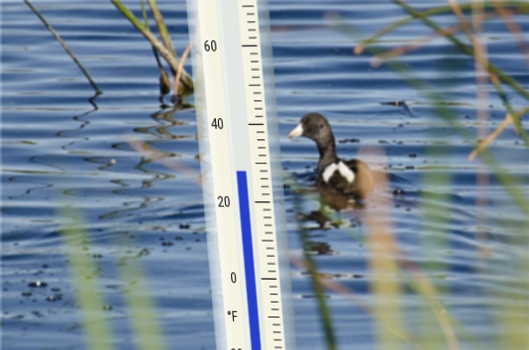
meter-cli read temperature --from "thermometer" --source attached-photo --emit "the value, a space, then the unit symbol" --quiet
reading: 28 °F
